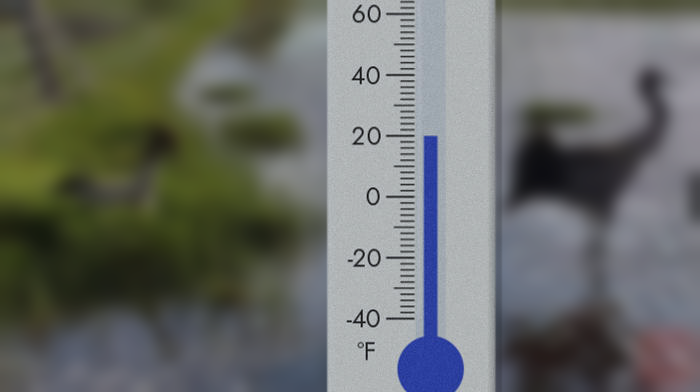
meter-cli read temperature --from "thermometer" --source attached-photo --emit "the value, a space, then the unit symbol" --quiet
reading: 20 °F
